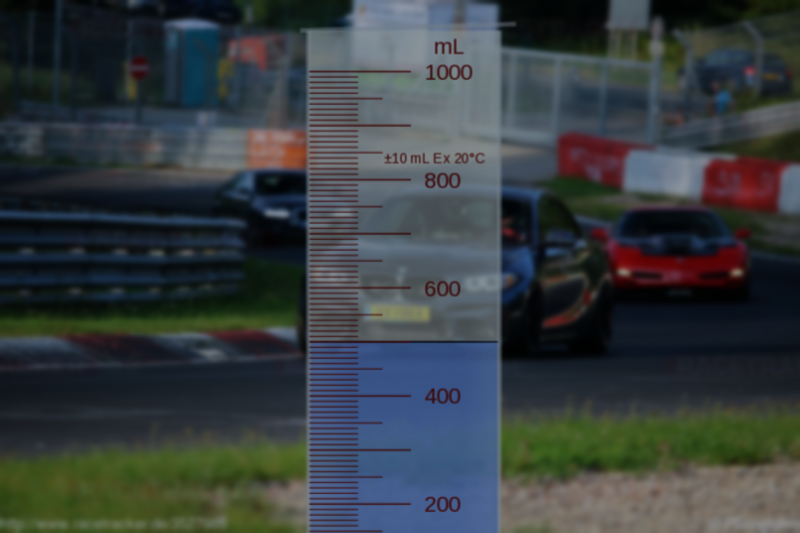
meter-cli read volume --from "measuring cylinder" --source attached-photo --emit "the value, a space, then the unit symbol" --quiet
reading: 500 mL
